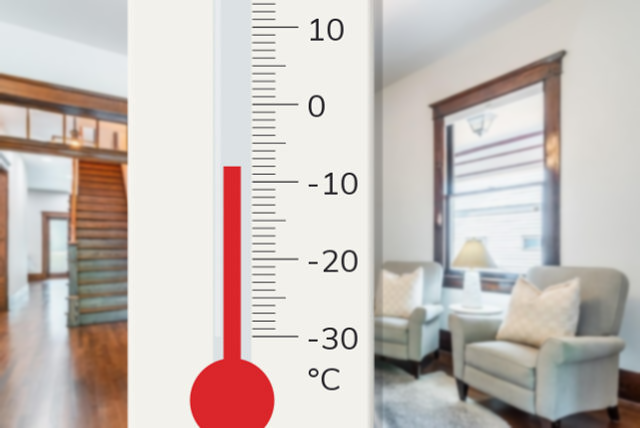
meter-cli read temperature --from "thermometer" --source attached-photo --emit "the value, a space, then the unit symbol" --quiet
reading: -8 °C
